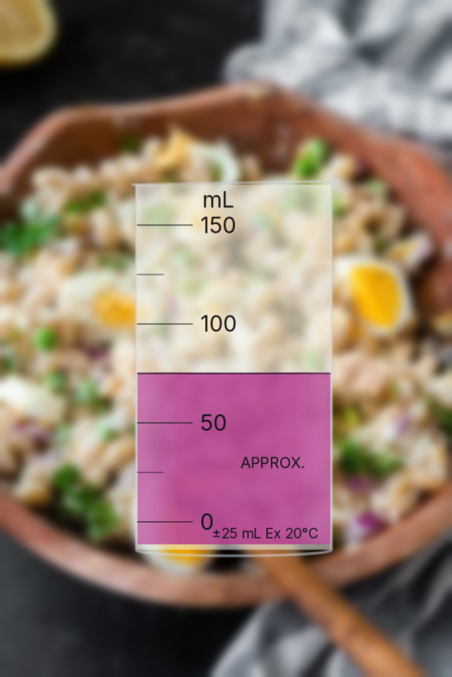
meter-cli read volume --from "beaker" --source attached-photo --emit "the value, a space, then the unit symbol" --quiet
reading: 75 mL
